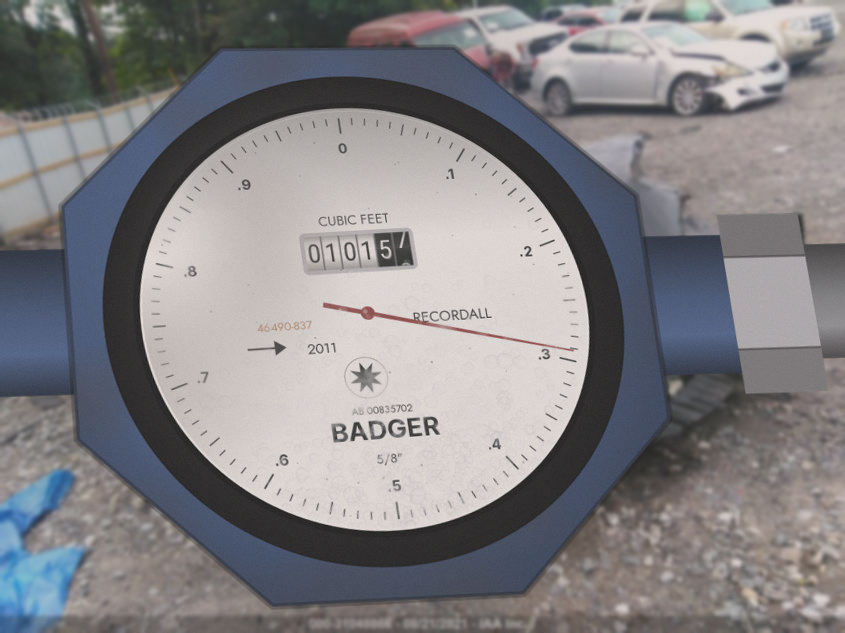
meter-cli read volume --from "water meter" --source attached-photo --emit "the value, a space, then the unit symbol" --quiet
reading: 10157.29 ft³
